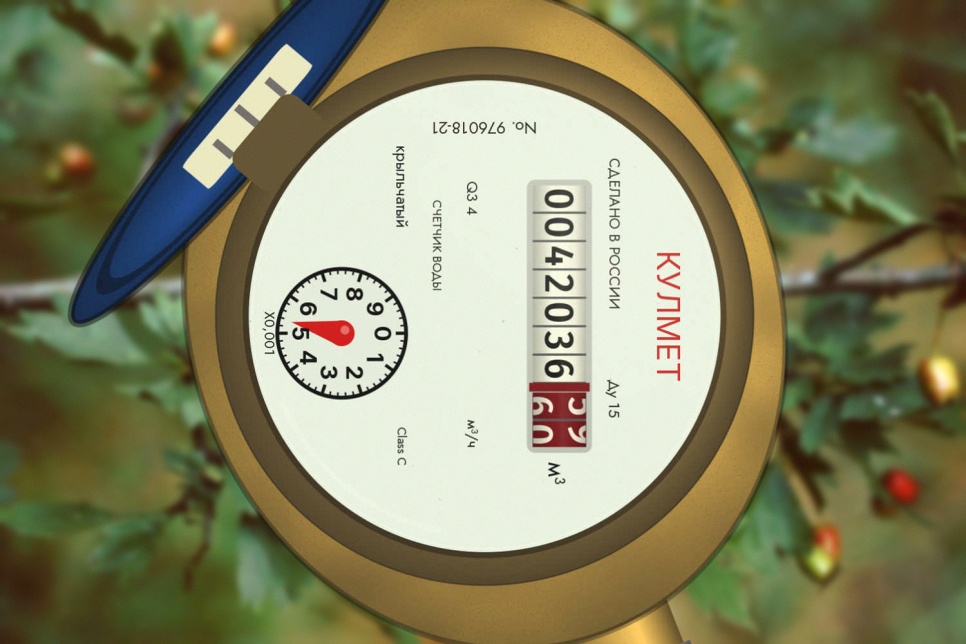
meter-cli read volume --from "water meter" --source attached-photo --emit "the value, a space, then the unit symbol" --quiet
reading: 42036.595 m³
